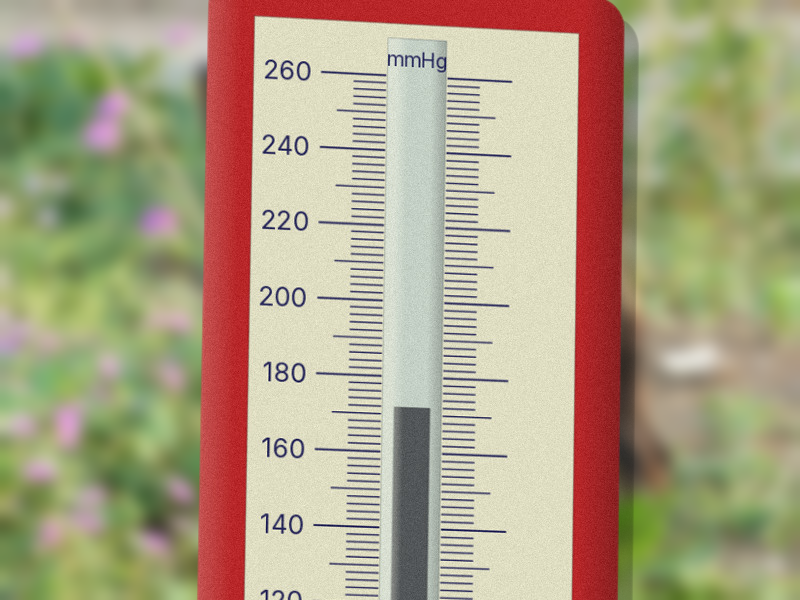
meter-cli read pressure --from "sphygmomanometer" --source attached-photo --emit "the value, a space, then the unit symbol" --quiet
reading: 172 mmHg
